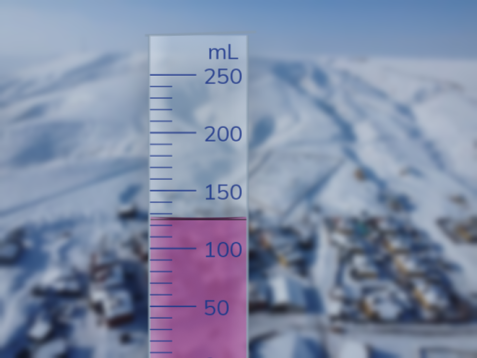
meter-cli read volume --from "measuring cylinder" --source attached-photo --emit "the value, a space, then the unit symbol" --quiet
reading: 125 mL
